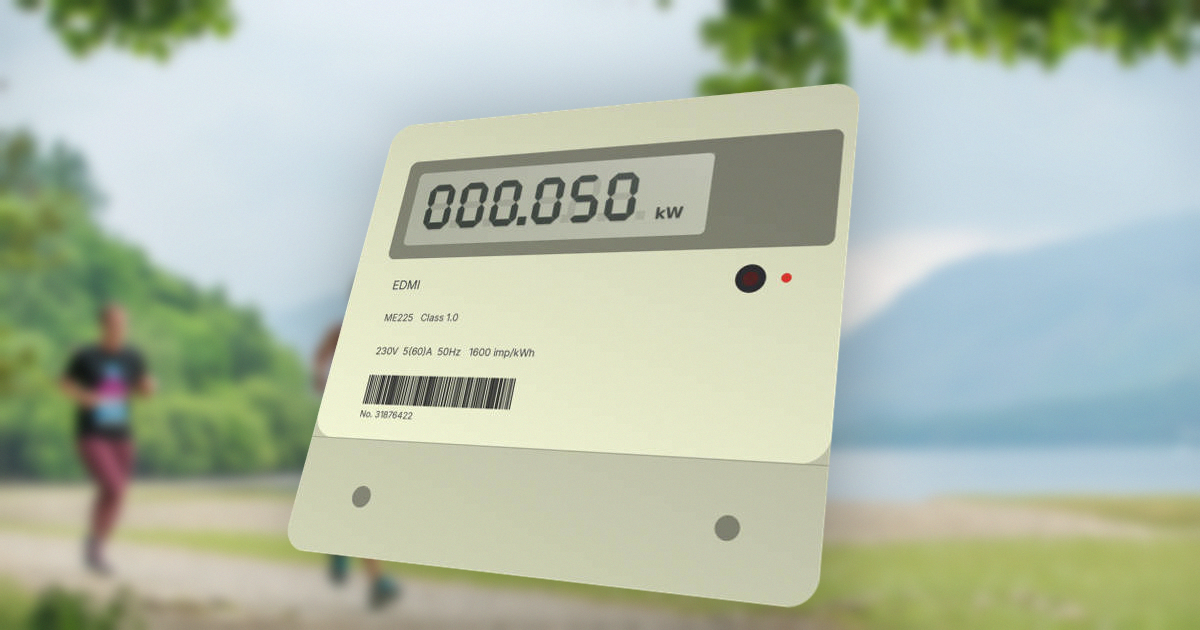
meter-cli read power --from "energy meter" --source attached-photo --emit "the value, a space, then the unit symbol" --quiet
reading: 0.050 kW
